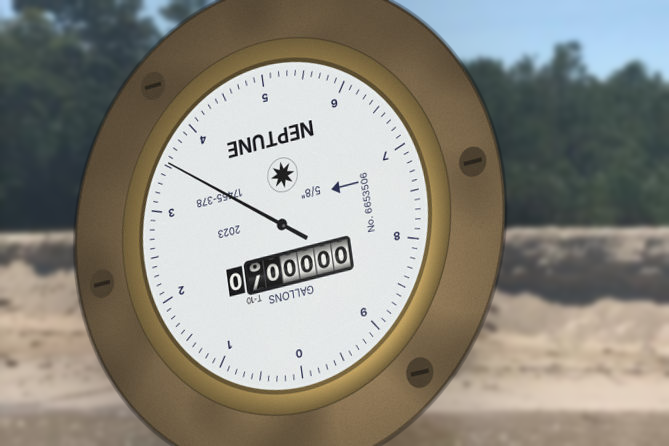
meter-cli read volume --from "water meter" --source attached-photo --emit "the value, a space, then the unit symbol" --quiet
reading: 73.5 gal
